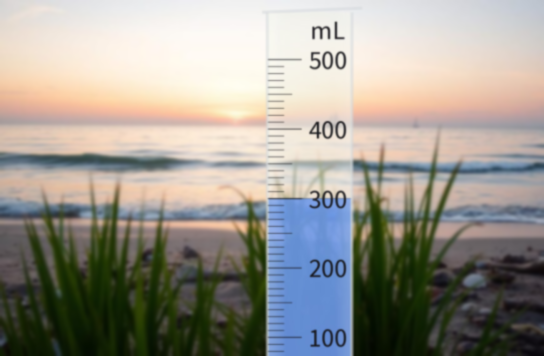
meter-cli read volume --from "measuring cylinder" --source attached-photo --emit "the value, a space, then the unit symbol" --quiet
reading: 300 mL
